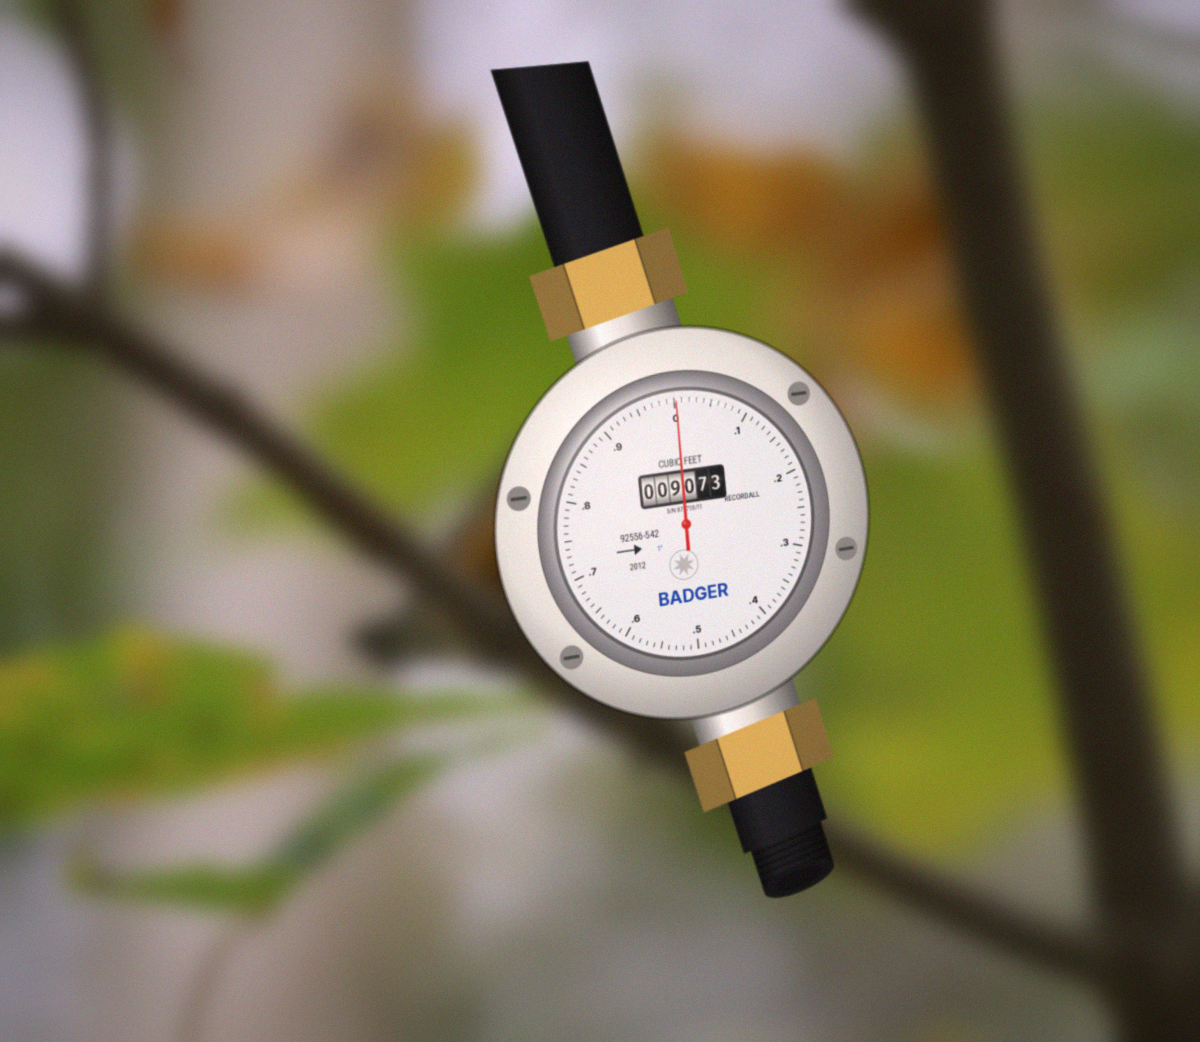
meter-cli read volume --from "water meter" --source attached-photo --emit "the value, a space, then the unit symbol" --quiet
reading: 9073.00 ft³
